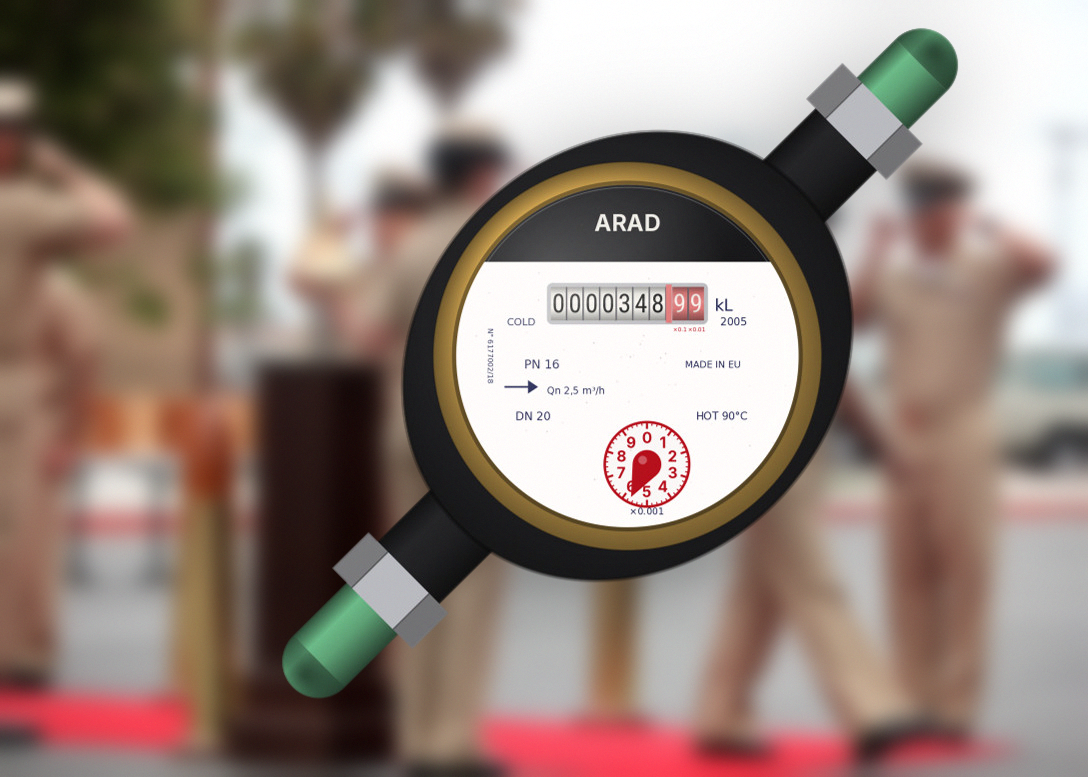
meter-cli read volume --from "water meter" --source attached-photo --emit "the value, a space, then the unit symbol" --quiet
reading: 348.995 kL
